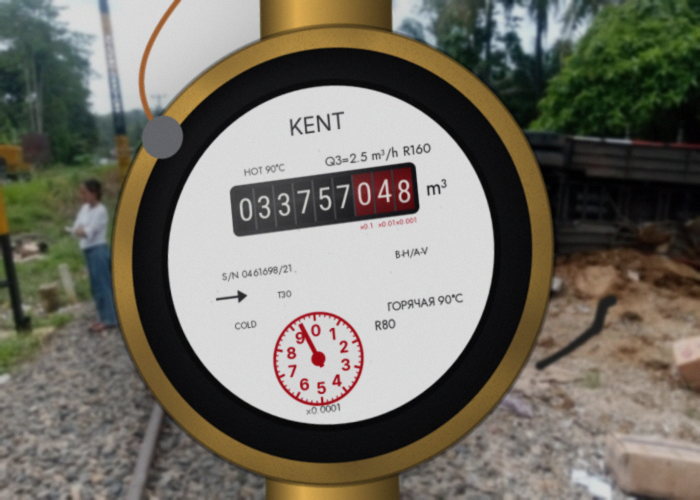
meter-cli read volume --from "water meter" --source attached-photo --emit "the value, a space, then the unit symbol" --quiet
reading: 33757.0479 m³
